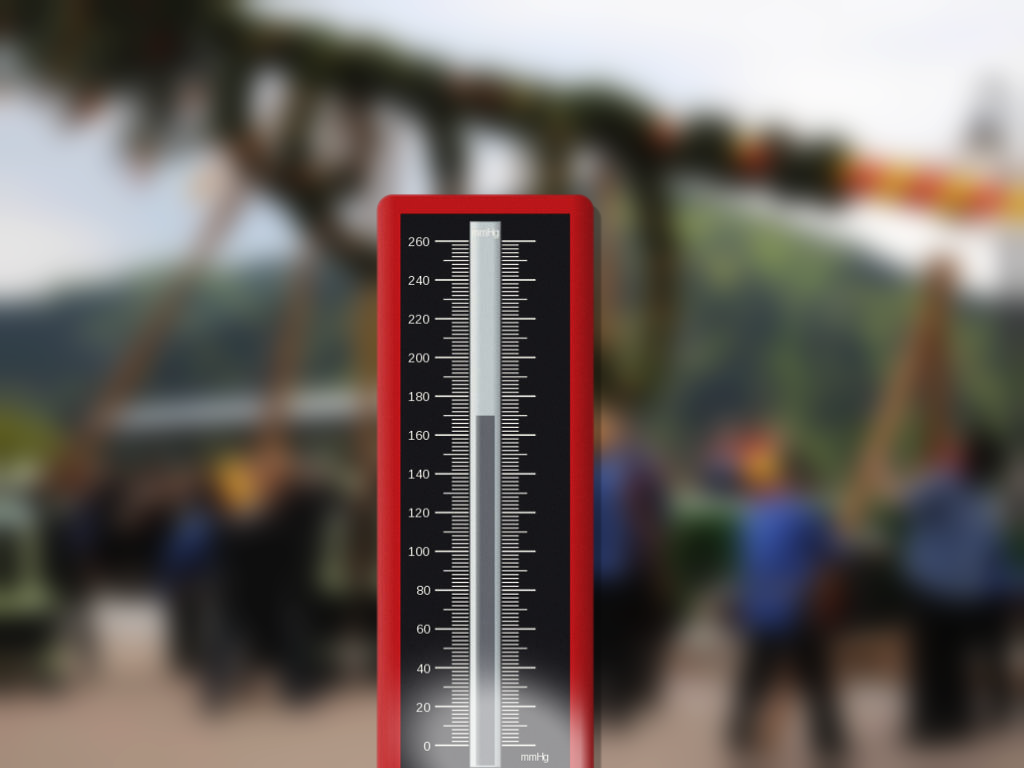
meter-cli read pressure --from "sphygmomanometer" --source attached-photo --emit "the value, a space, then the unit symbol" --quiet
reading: 170 mmHg
